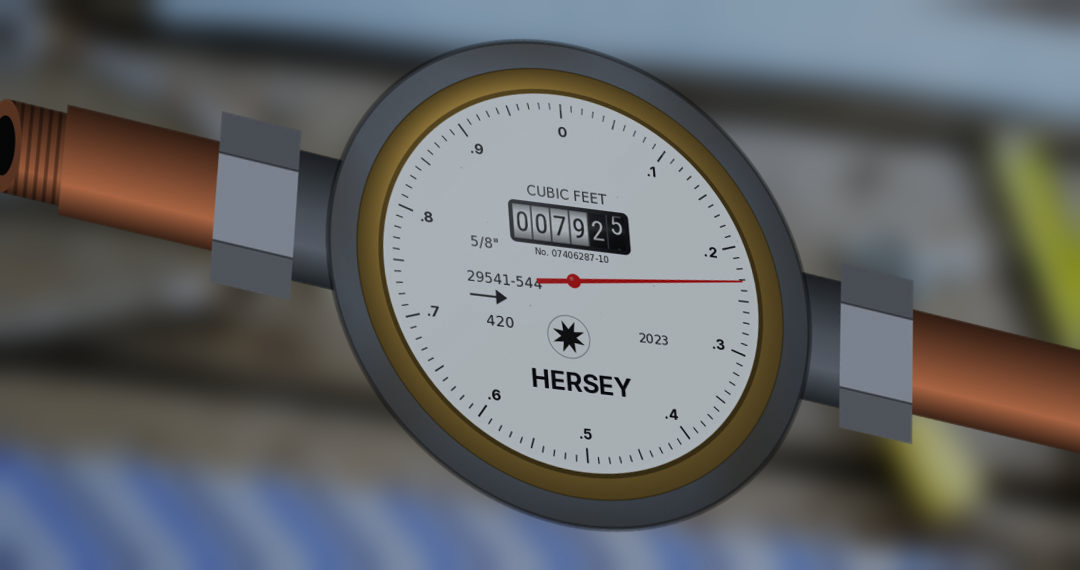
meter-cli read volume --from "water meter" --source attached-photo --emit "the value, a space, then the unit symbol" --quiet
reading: 7925.23 ft³
